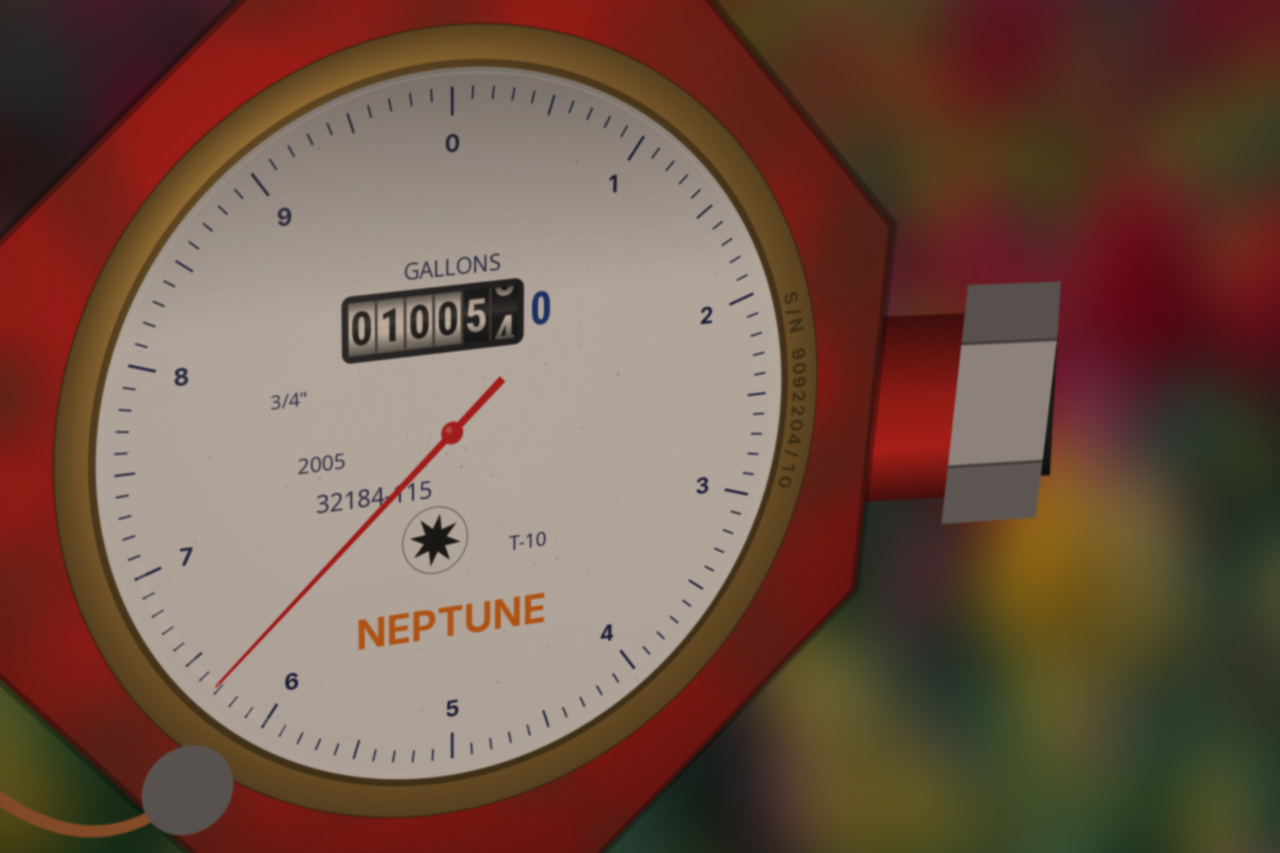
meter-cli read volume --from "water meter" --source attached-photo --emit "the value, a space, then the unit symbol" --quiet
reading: 100536.3 gal
